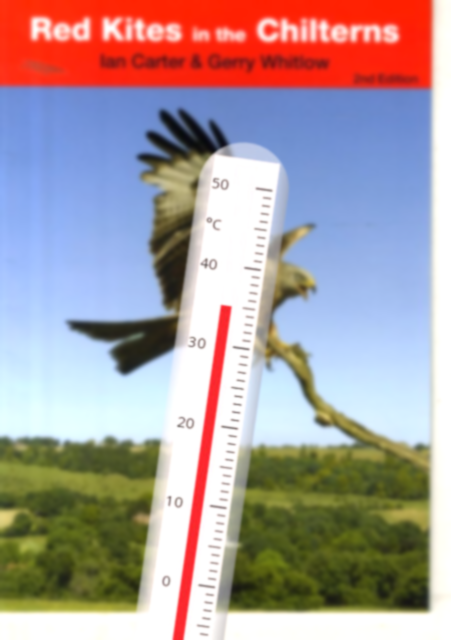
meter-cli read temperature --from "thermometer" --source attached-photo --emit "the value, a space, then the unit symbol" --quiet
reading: 35 °C
